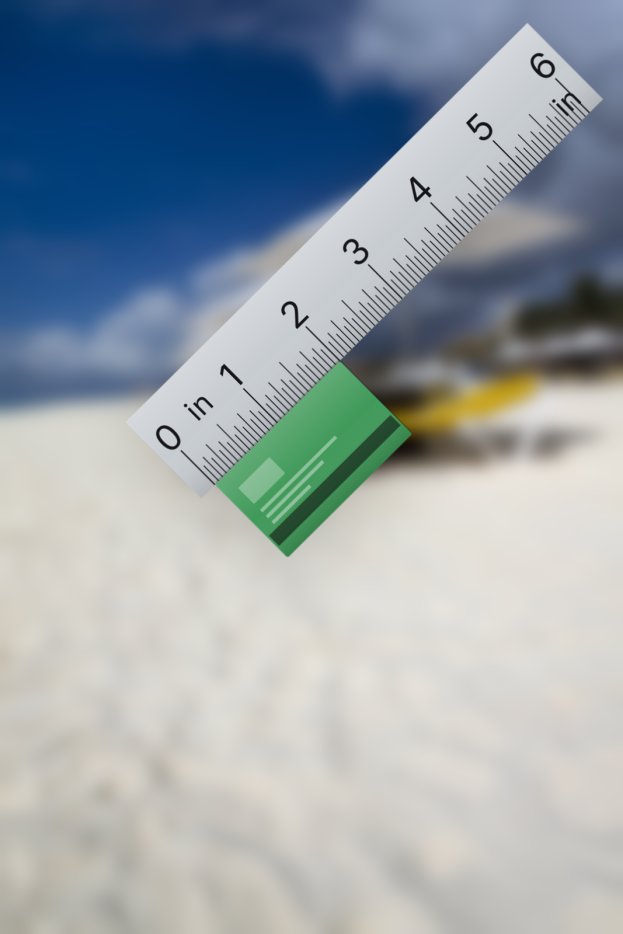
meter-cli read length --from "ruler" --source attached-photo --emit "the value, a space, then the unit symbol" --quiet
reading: 2 in
